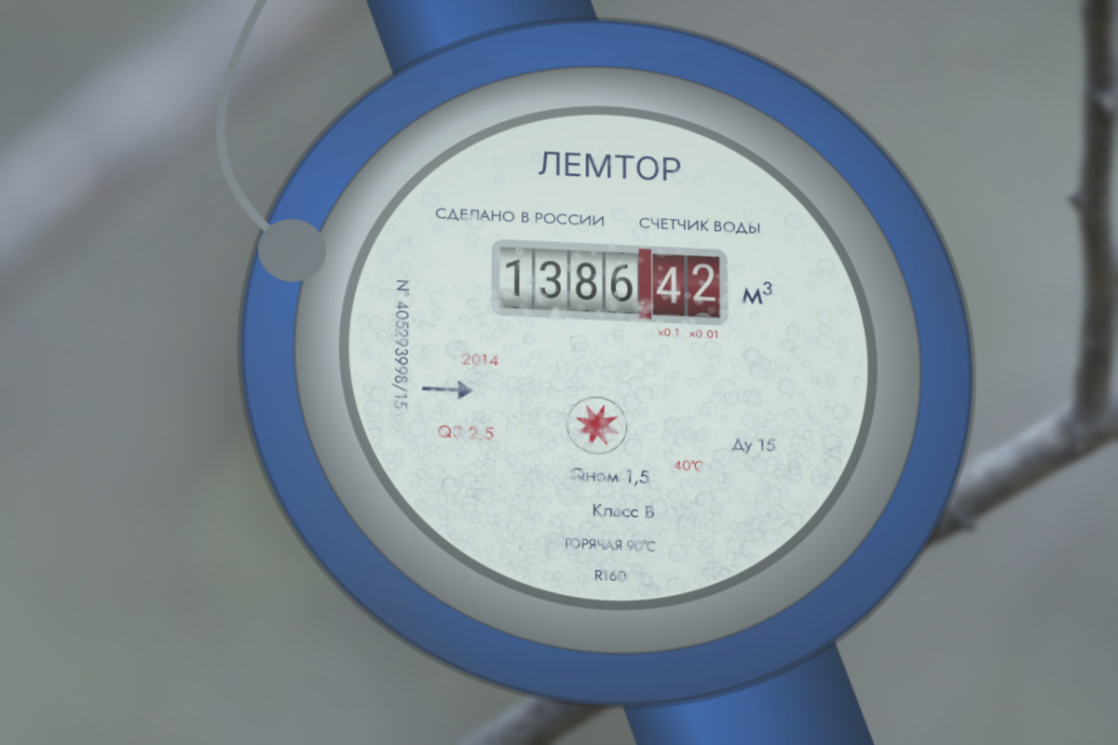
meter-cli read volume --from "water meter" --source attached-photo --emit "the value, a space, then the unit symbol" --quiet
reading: 1386.42 m³
